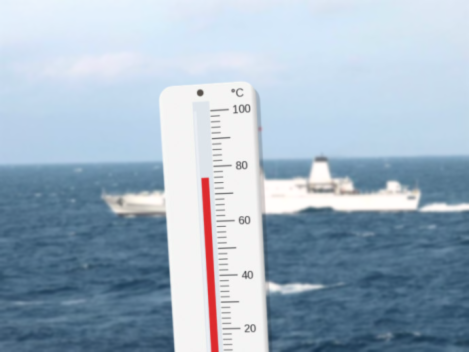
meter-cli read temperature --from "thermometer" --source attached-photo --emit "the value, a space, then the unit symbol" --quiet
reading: 76 °C
